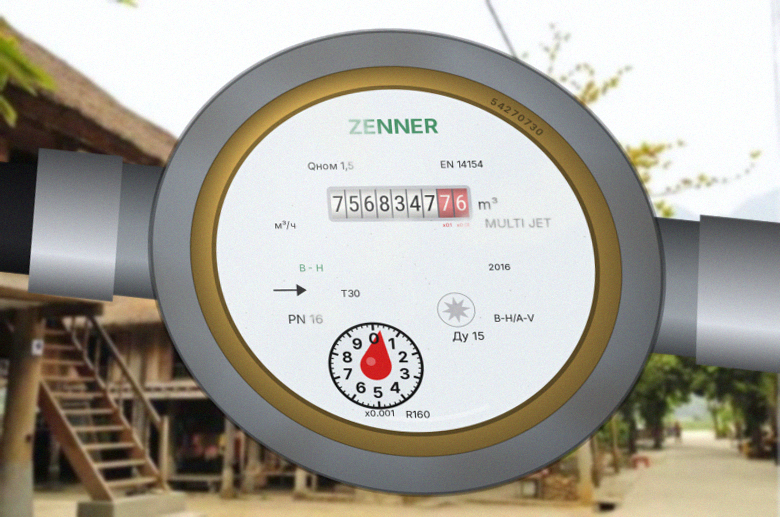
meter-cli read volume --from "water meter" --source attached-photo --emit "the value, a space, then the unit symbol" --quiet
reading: 7568347.760 m³
